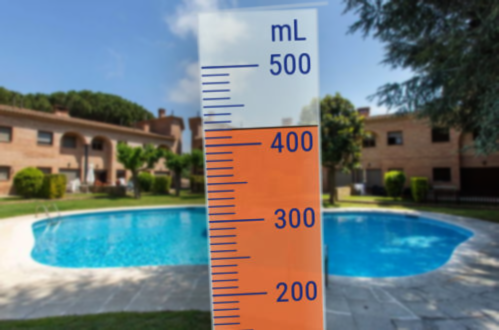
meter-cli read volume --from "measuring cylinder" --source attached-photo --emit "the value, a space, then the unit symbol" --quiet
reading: 420 mL
